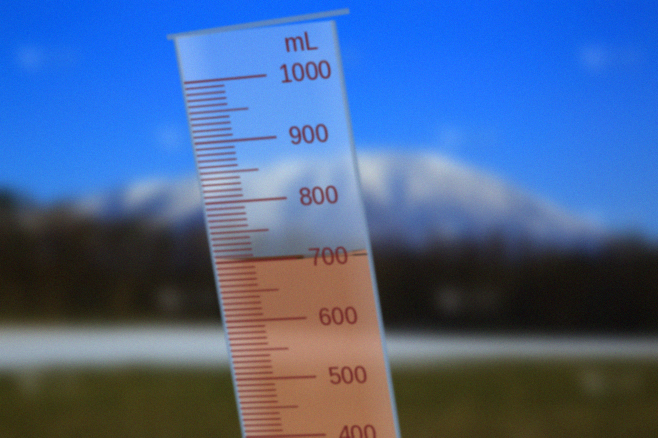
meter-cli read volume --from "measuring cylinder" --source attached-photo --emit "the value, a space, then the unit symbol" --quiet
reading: 700 mL
